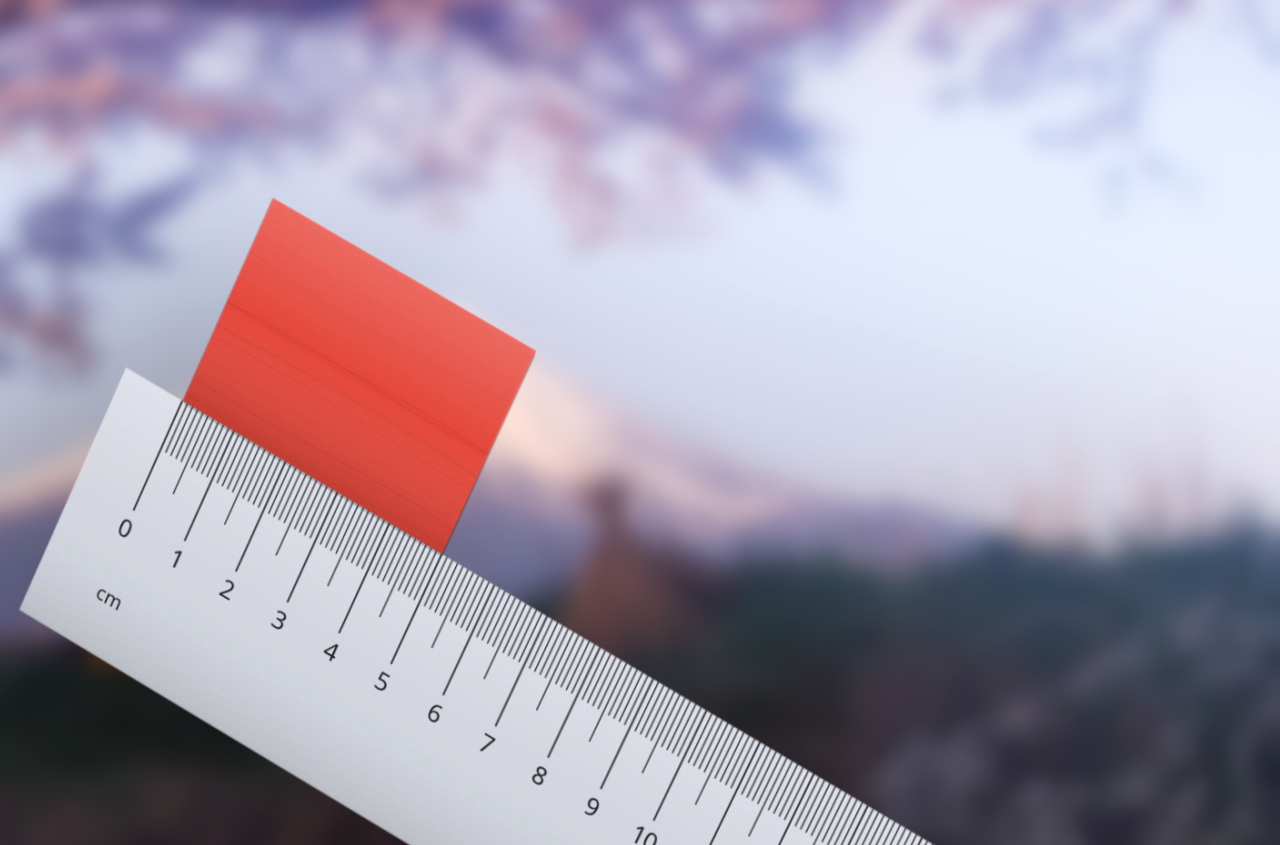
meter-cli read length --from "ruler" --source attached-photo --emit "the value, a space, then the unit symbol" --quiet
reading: 5 cm
